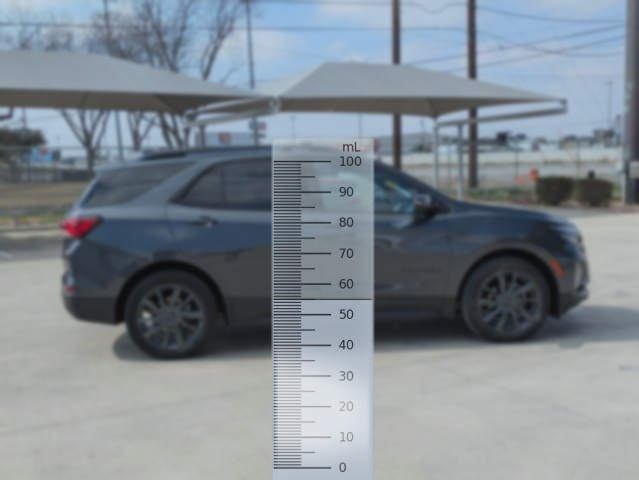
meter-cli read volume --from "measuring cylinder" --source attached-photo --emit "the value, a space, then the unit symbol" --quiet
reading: 55 mL
